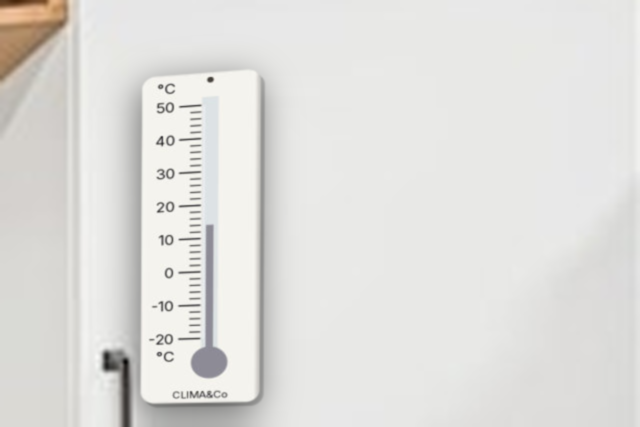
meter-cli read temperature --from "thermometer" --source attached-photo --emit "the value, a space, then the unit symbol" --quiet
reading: 14 °C
